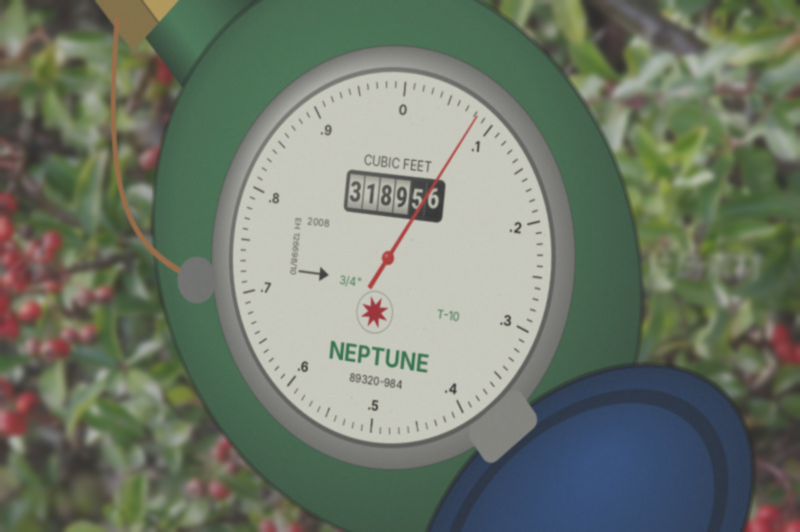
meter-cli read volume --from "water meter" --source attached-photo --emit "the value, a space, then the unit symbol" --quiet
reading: 318956.08 ft³
